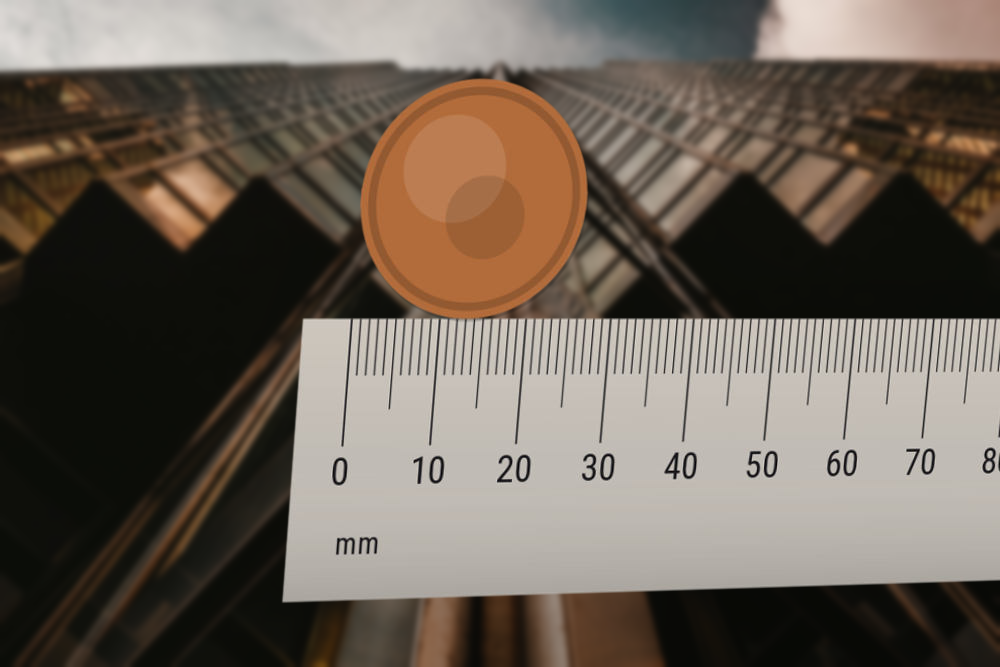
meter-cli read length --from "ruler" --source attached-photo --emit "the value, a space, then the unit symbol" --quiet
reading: 26 mm
